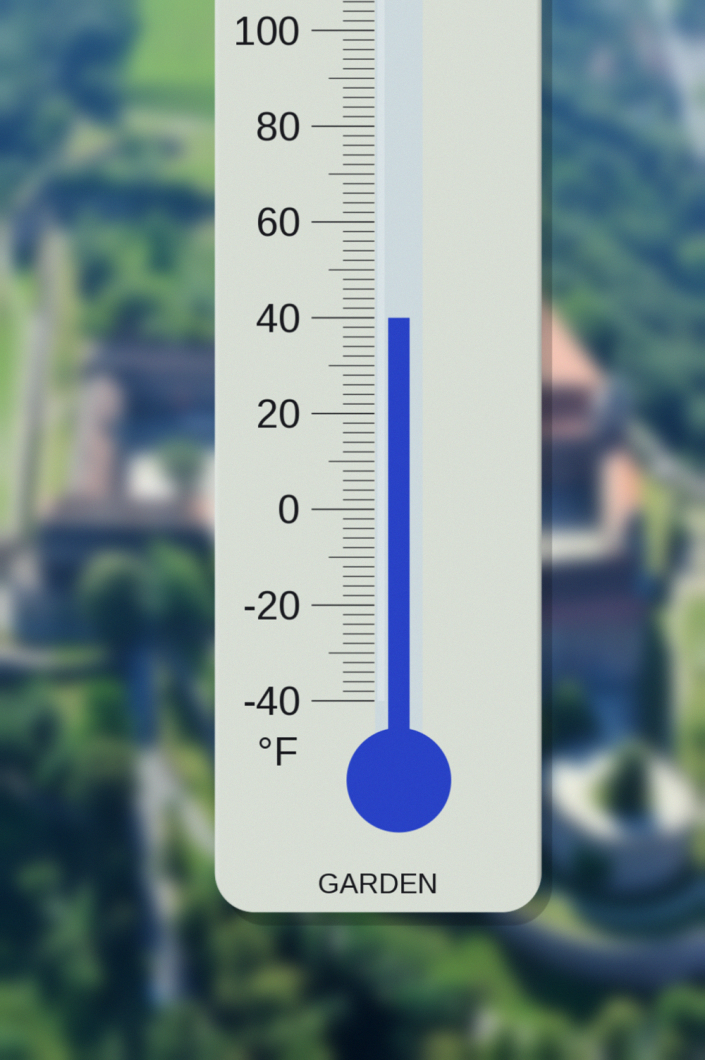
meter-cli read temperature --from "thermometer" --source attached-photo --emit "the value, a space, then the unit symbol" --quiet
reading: 40 °F
